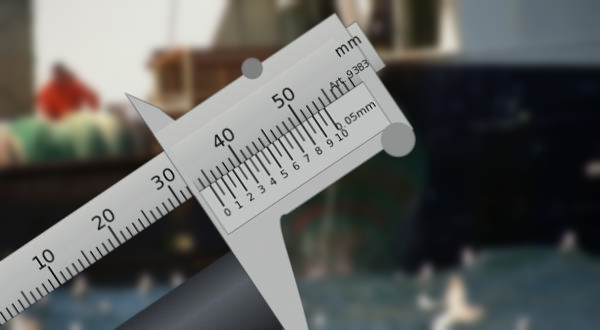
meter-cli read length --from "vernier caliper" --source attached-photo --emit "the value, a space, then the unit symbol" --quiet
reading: 34.8 mm
